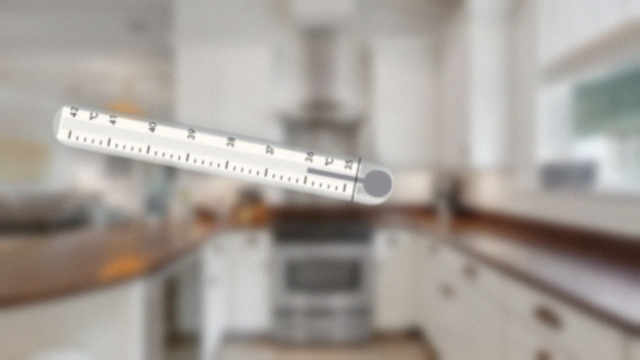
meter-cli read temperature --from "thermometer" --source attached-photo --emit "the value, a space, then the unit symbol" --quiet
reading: 36 °C
